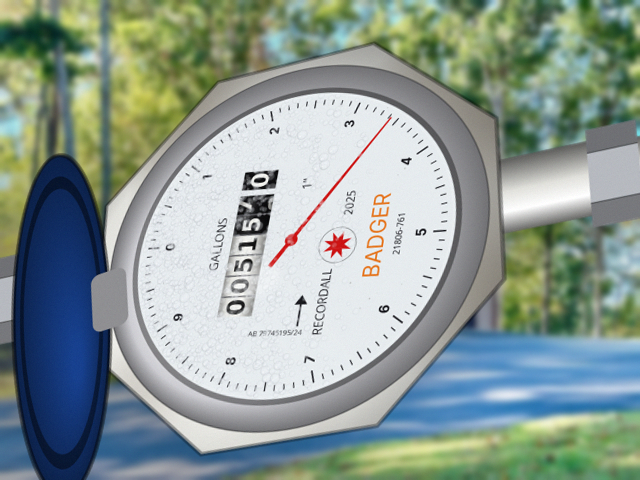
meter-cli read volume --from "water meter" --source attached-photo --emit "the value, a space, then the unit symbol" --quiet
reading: 51573.4 gal
